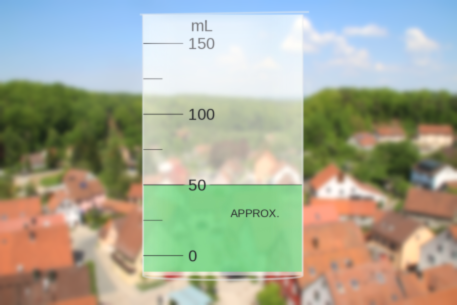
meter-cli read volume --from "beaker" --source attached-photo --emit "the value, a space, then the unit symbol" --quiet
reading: 50 mL
